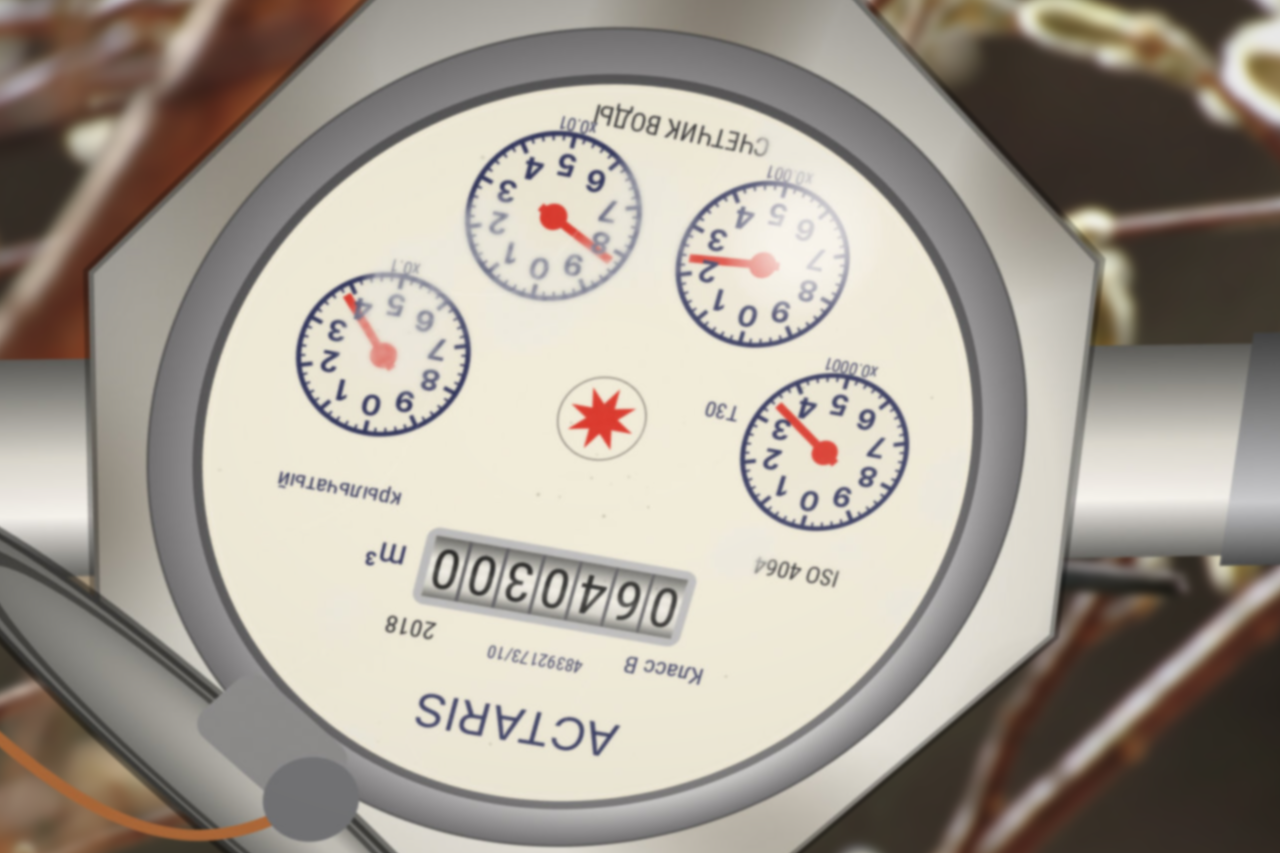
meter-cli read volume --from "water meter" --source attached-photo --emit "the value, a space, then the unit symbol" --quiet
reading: 640300.3823 m³
